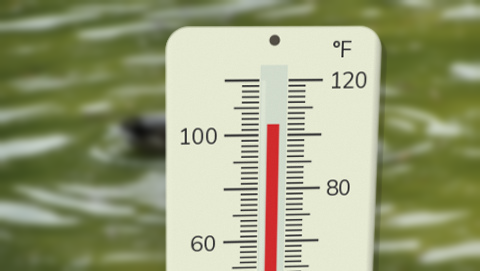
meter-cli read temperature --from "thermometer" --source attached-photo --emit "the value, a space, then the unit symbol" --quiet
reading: 104 °F
